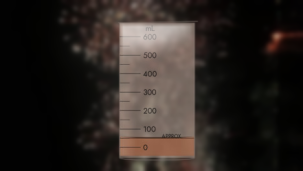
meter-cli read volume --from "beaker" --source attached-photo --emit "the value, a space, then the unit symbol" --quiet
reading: 50 mL
